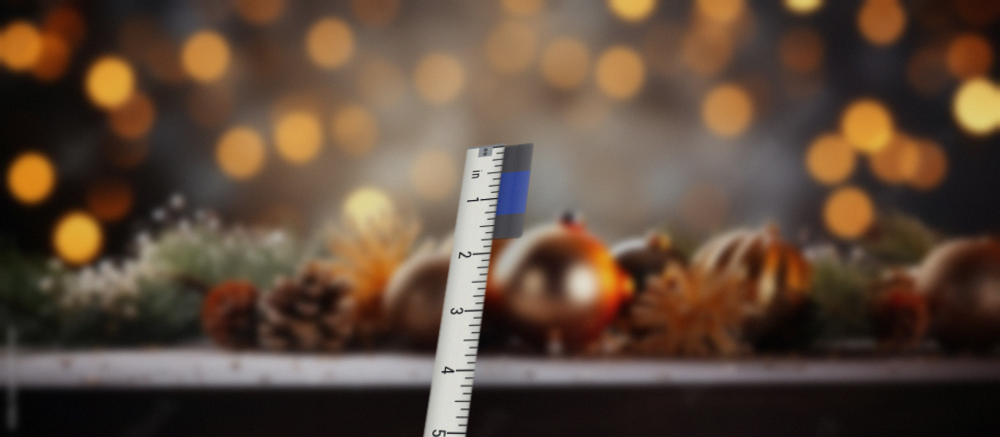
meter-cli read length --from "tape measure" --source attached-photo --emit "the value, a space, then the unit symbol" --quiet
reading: 1.75 in
